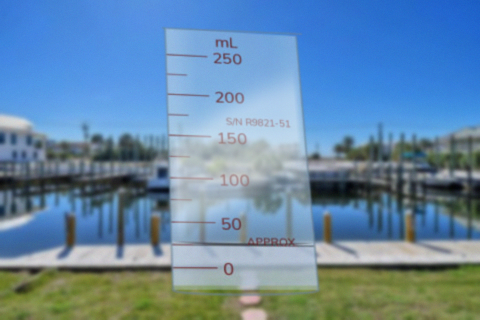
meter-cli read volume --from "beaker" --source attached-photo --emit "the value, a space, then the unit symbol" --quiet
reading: 25 mL
